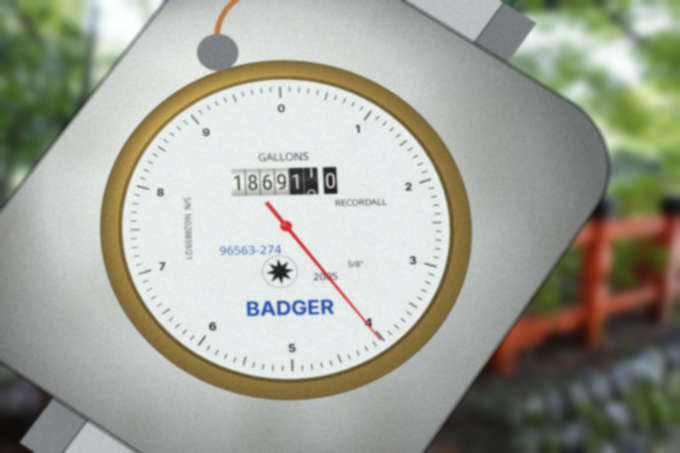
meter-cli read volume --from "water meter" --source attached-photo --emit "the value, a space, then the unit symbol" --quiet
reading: 1869114.0 gal
